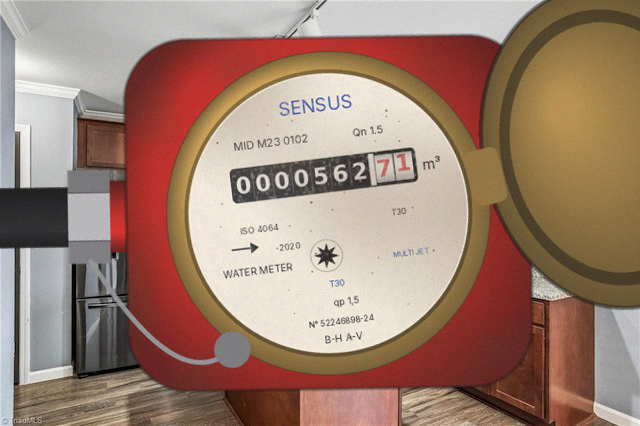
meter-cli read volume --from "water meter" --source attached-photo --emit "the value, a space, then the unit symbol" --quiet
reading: 562.71 m³
